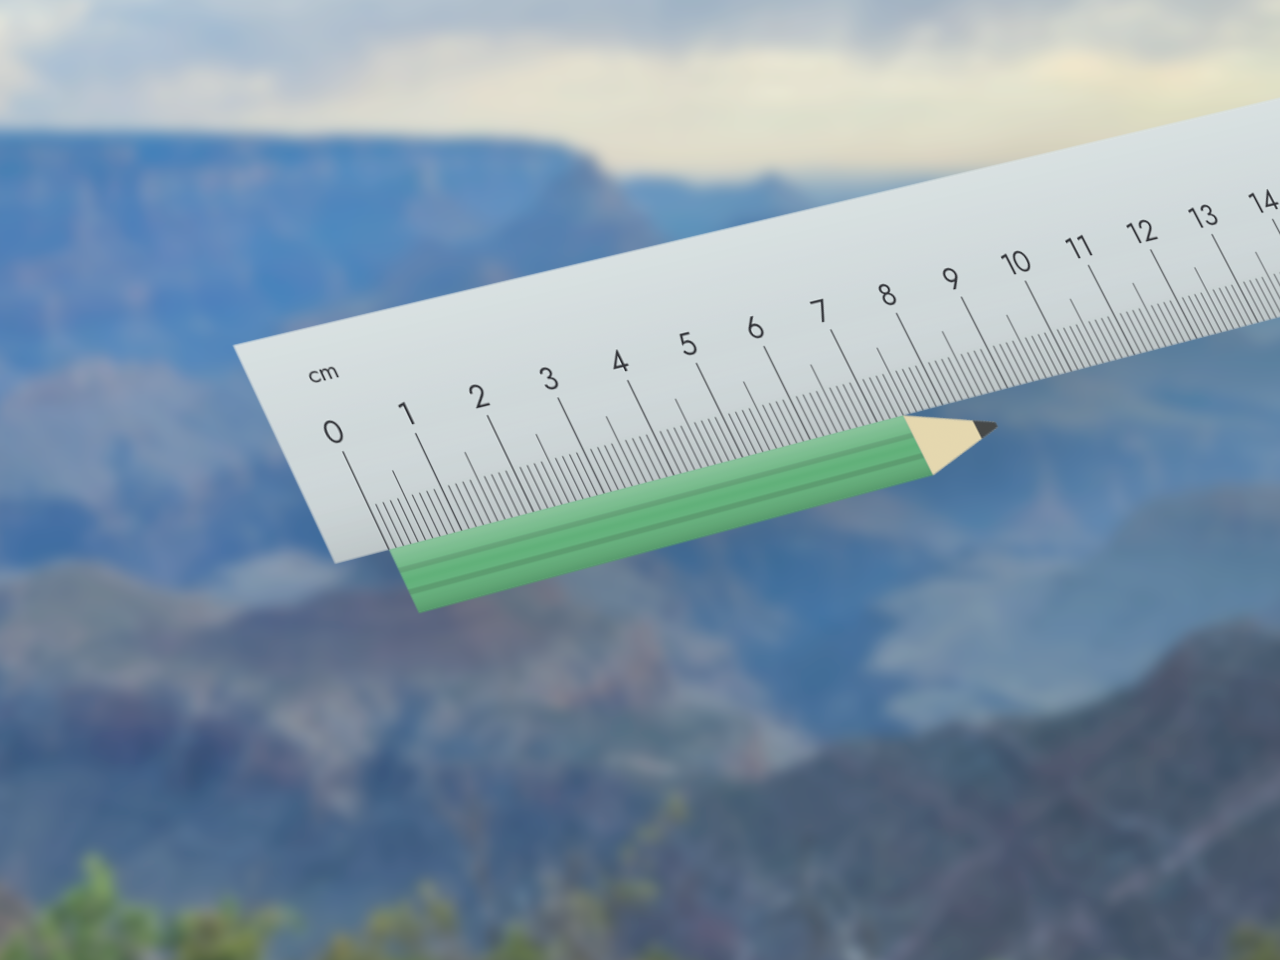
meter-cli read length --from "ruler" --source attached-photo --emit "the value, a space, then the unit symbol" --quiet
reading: 8.6 cm
